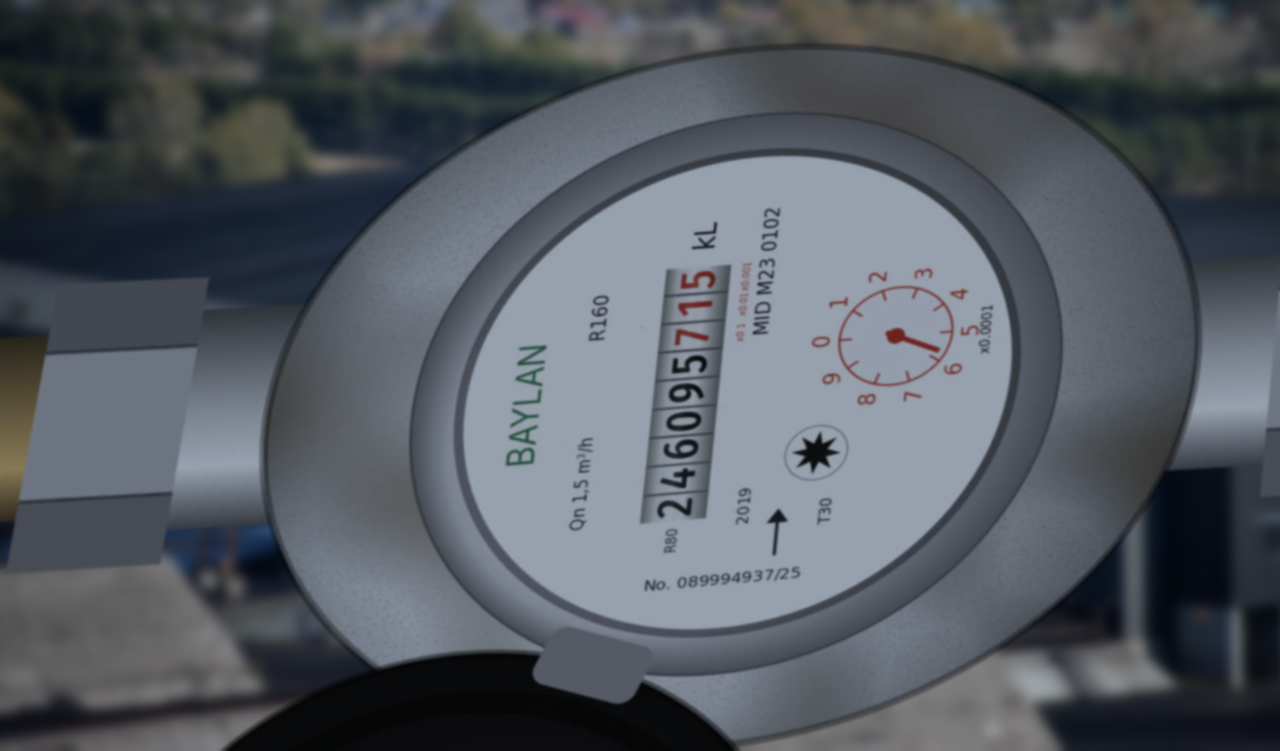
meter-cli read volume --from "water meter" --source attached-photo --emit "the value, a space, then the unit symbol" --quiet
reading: 246095.7155 kL
